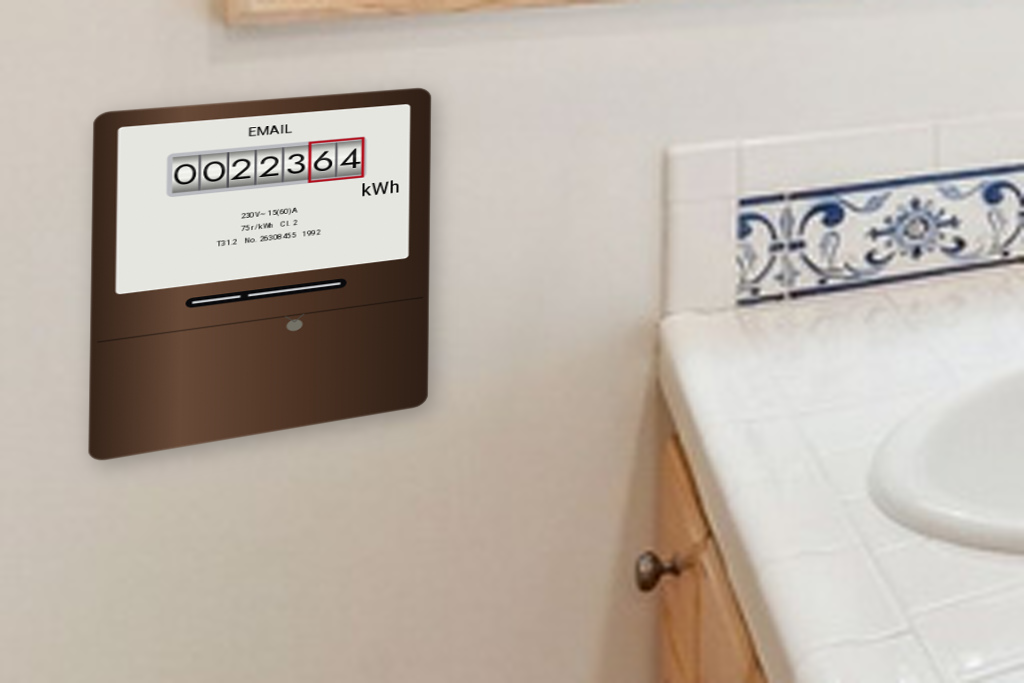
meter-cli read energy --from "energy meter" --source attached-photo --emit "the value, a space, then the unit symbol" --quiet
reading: 223.64 kWh
